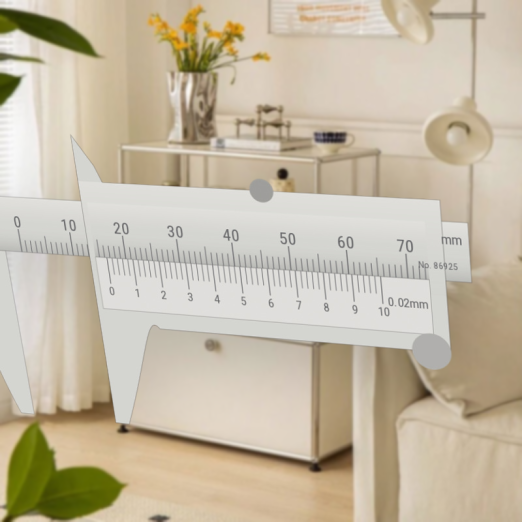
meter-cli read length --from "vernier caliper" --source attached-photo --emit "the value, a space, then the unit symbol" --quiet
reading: 16.4 mm
